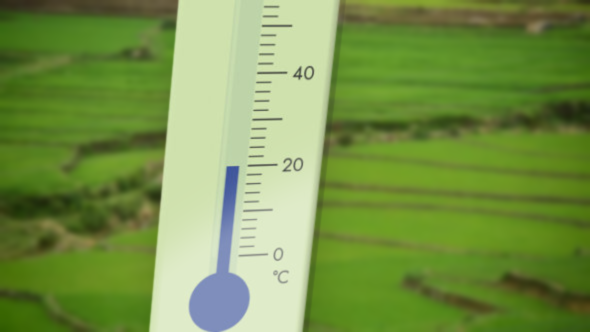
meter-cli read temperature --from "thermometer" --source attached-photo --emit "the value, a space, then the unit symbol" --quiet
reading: 20 °C
